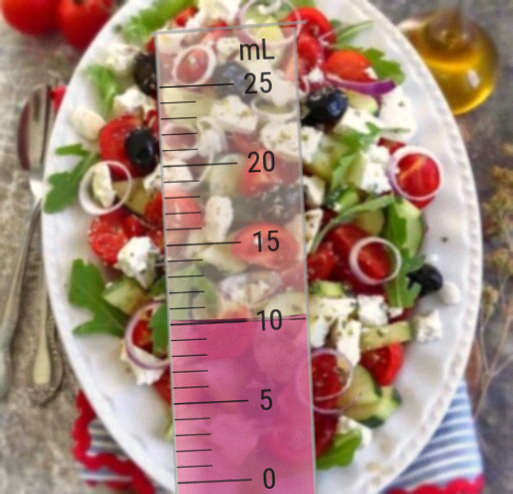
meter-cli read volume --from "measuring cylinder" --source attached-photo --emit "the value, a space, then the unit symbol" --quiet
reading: 10 mL
